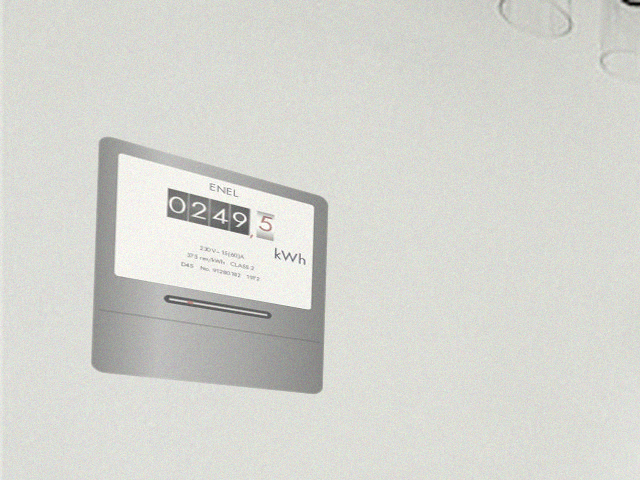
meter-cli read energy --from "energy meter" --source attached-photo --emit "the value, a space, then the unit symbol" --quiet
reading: 249.5 kWh
